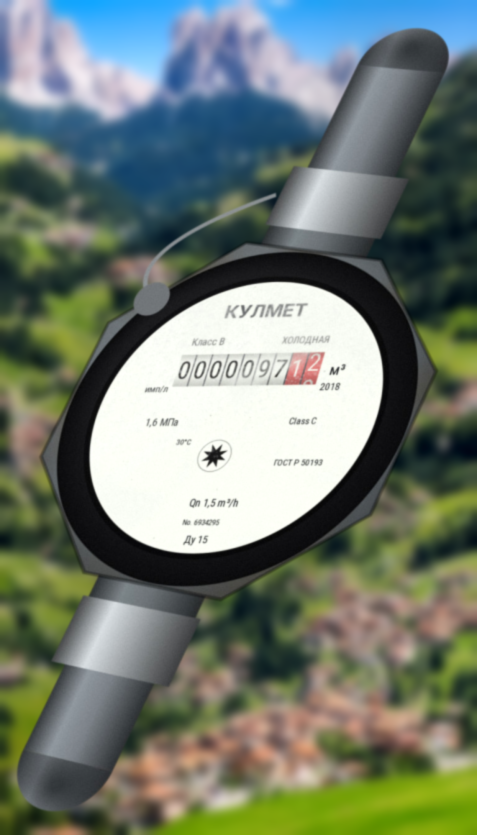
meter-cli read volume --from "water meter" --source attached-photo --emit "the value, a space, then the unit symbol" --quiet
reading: 97.12 m³
